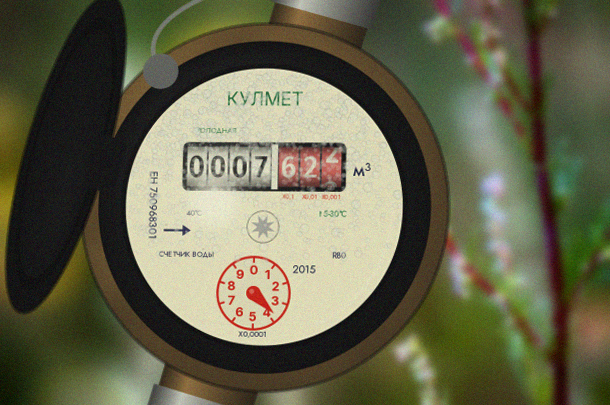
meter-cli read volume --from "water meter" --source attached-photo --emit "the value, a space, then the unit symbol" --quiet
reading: 7.6223 m³
